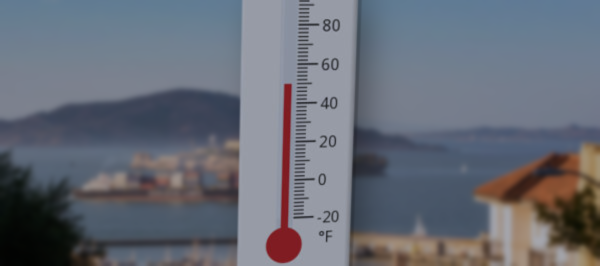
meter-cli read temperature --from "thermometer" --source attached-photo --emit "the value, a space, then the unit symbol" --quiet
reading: 50 °F
